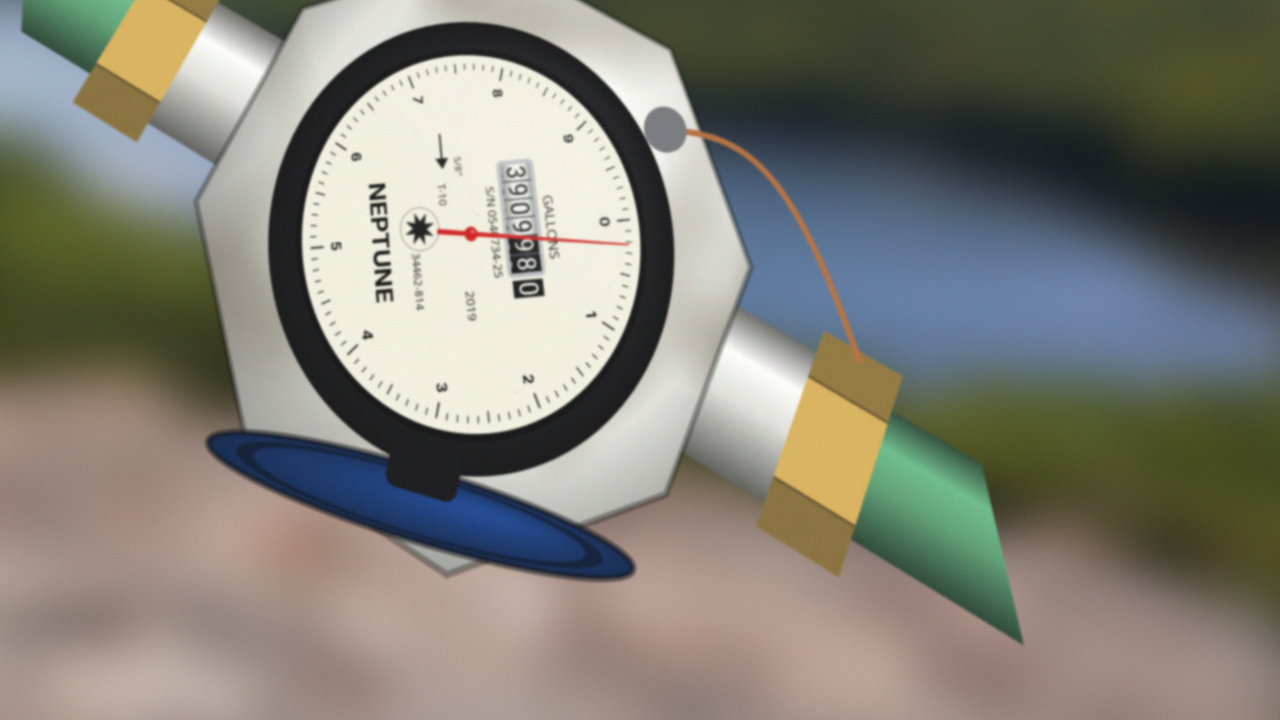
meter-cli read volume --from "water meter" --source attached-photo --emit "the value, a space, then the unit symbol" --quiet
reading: 3909980.2 gal
